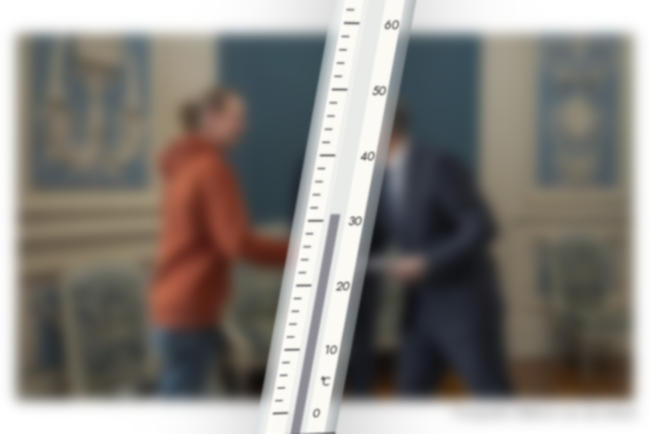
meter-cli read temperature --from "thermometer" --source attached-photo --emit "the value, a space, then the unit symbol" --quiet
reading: 31 °C
